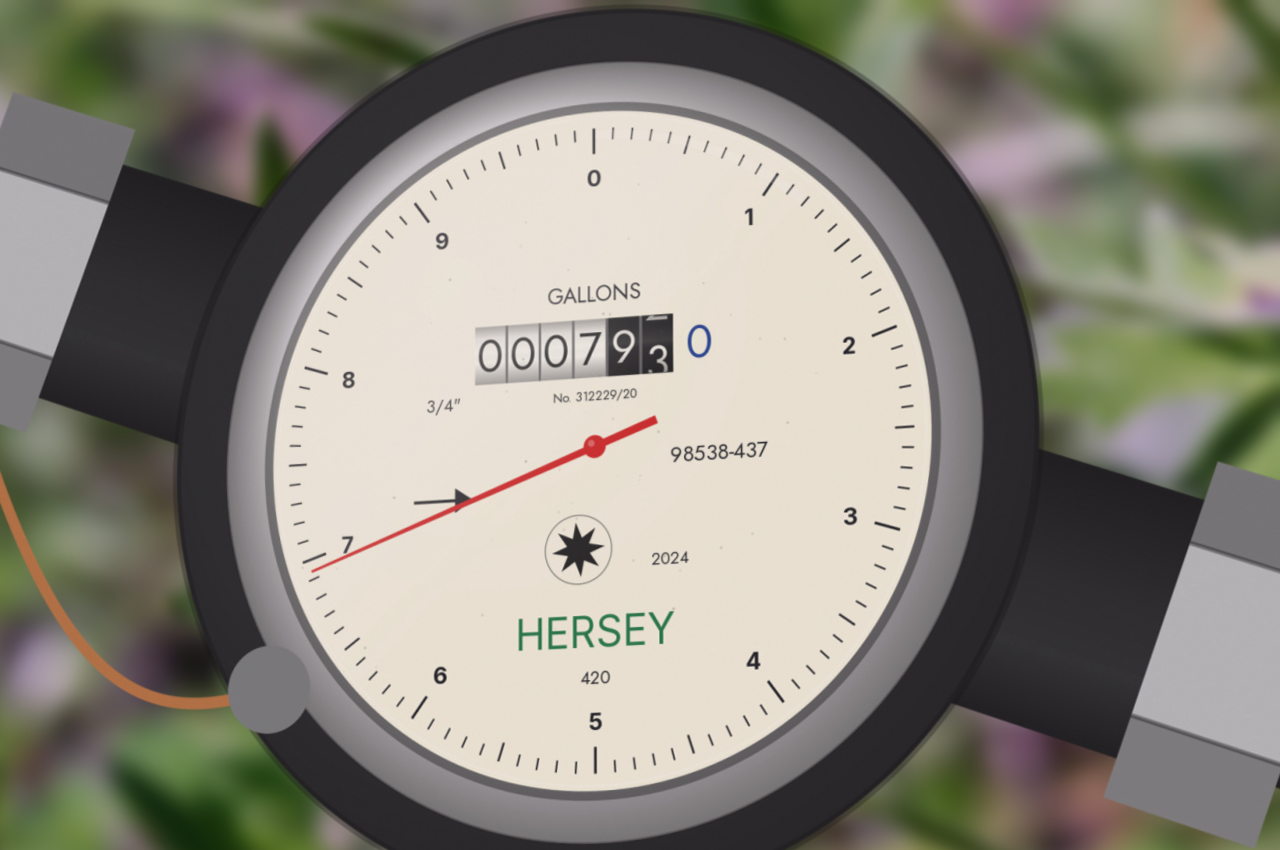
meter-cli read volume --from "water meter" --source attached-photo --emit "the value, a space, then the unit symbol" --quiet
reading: 7926.9 gal
